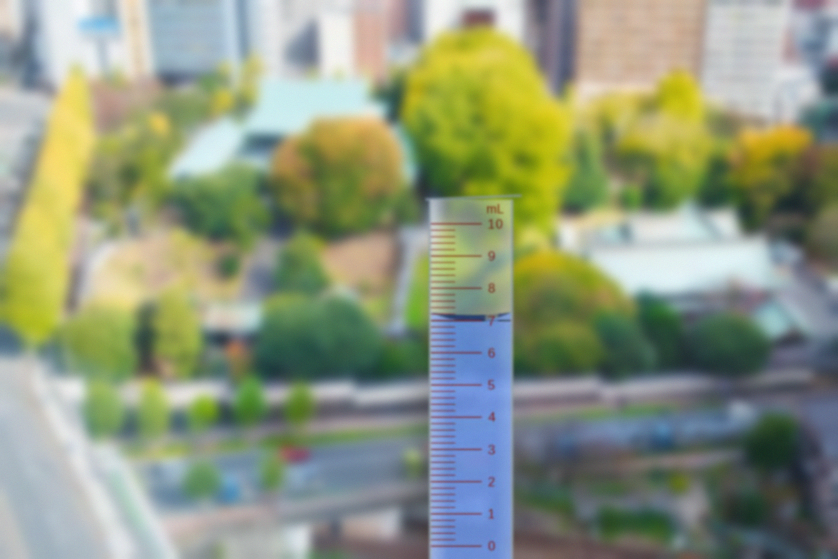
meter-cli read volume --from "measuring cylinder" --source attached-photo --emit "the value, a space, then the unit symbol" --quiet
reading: 7 mL
